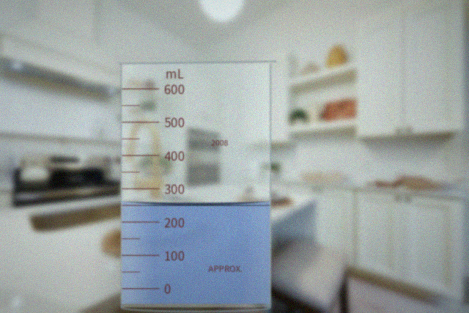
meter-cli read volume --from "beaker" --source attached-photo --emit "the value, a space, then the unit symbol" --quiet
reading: 250 mL
